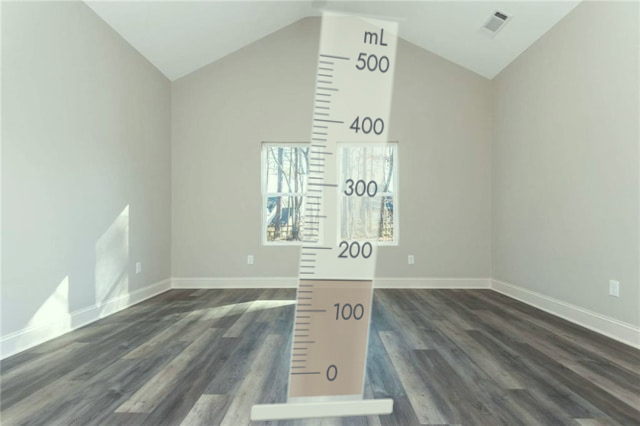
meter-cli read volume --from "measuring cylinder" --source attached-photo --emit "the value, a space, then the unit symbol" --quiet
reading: 150 mL
